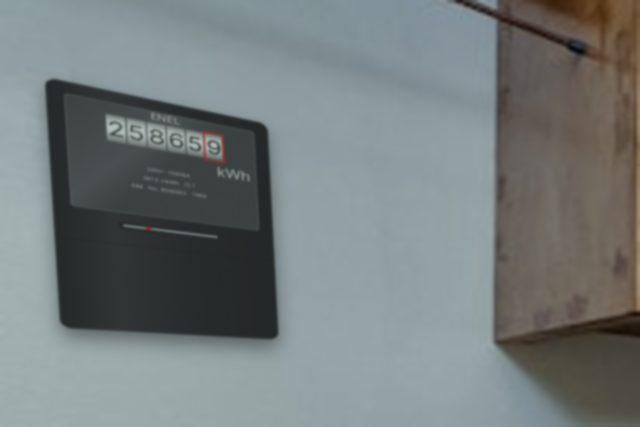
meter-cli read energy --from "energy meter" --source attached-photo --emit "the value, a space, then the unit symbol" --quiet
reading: 25865.9 kWh
